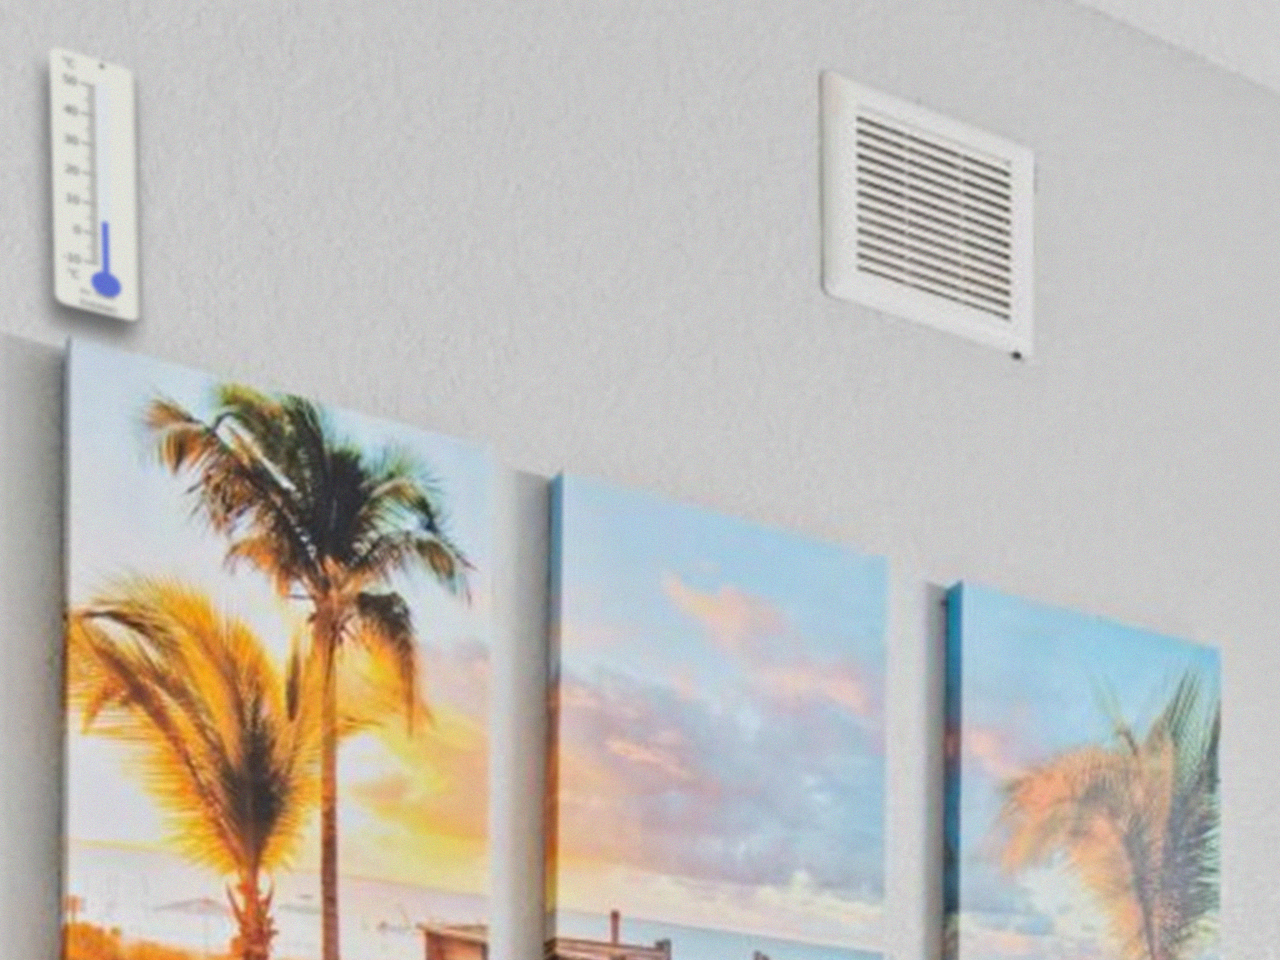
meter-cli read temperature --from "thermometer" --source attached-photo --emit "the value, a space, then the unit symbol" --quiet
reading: 5 °C
